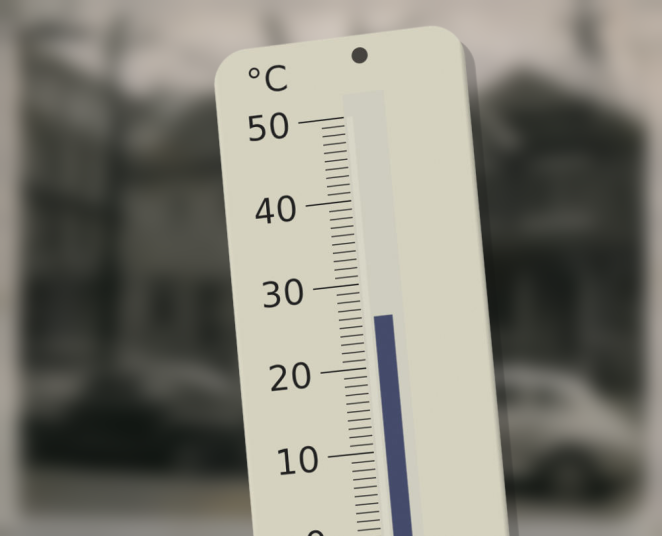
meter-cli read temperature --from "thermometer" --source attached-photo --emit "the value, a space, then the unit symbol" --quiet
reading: 26 °C
